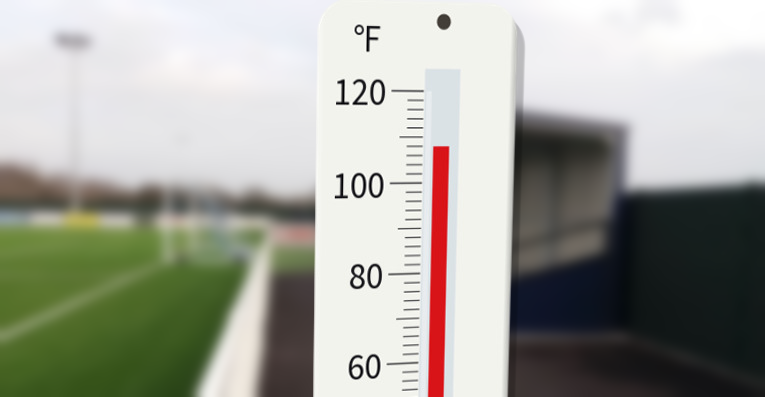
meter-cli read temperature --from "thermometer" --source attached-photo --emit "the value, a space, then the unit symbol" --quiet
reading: 108 °F
